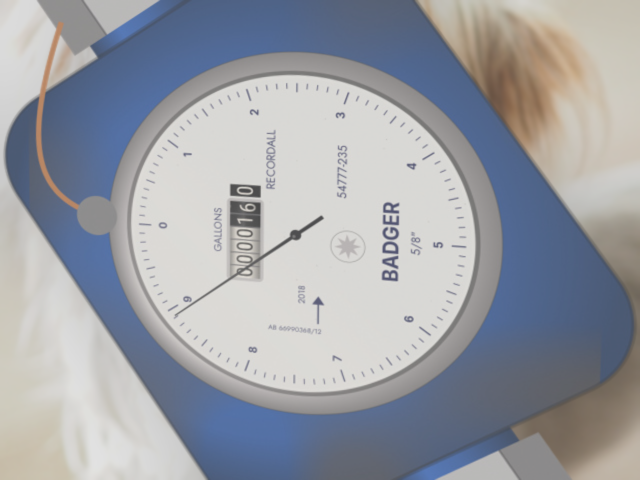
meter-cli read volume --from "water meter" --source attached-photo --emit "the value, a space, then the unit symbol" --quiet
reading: 158.9 gal
